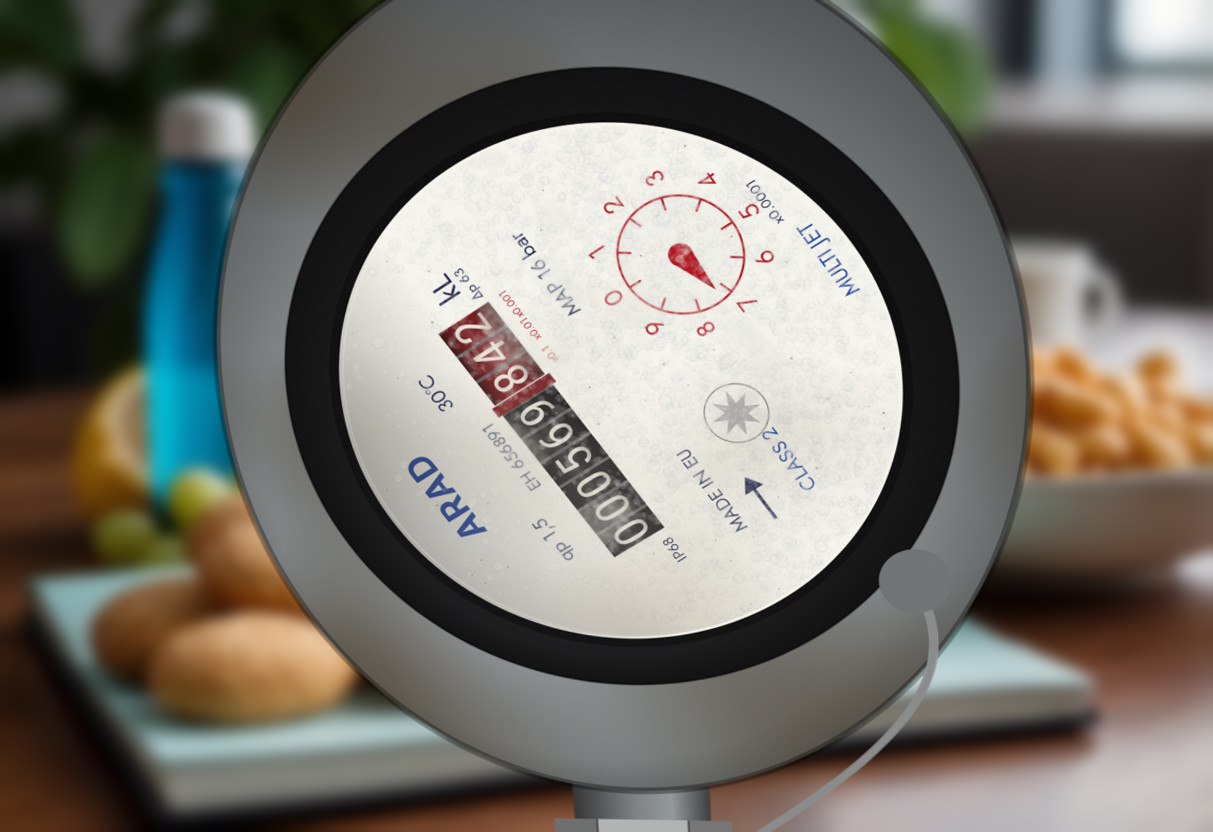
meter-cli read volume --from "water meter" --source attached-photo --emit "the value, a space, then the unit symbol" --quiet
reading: 569.8427 kL
